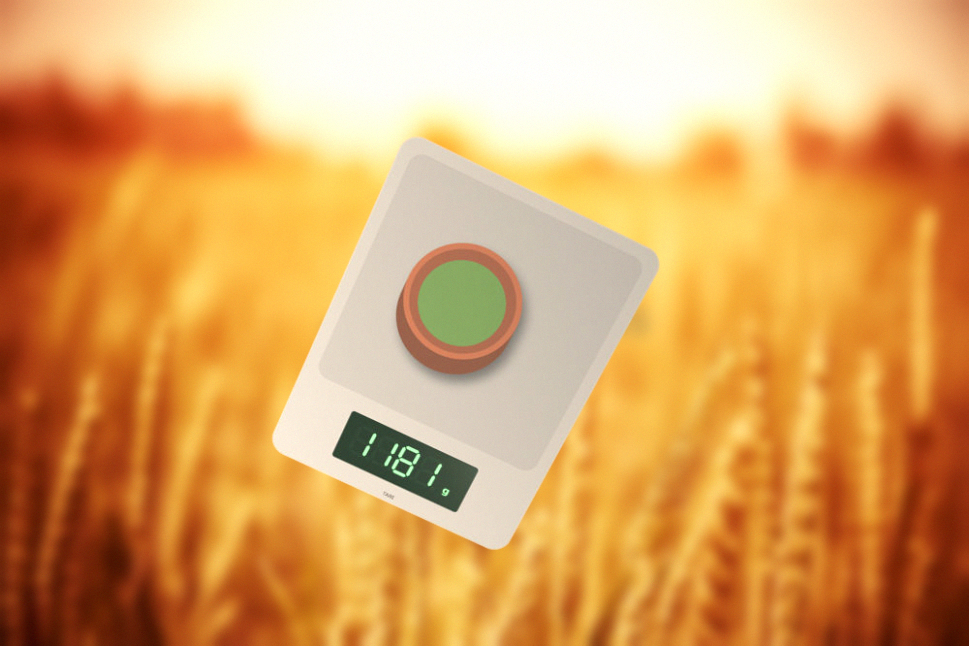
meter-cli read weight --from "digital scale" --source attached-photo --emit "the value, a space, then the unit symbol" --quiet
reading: 1181 g
